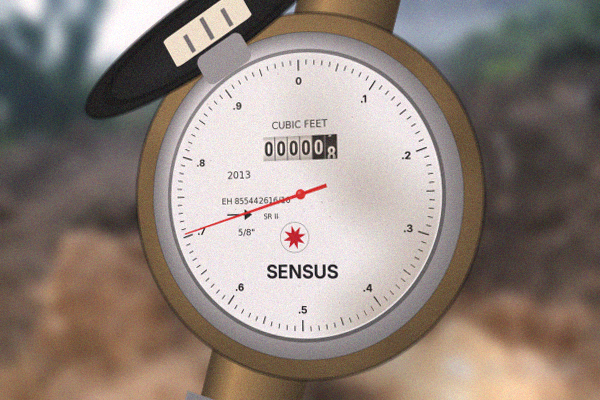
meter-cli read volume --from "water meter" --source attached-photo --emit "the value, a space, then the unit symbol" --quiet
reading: 7.70 ft³
